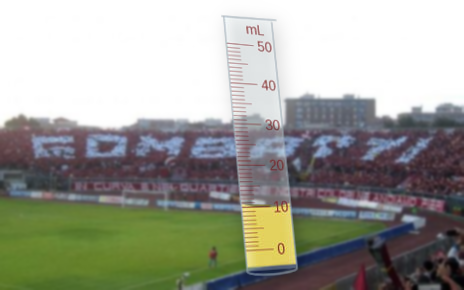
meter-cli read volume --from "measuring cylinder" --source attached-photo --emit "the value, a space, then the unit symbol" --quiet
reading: 10 mL
